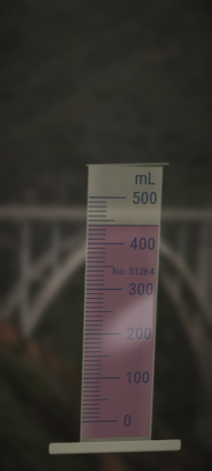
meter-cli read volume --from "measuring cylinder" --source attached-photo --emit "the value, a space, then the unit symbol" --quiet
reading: 440 mL
